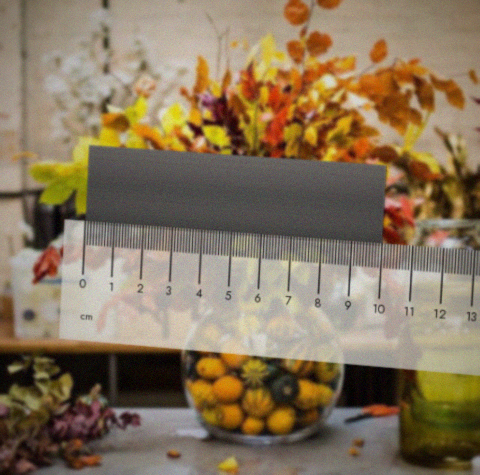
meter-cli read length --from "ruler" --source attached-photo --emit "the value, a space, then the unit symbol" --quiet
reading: 10 cm
